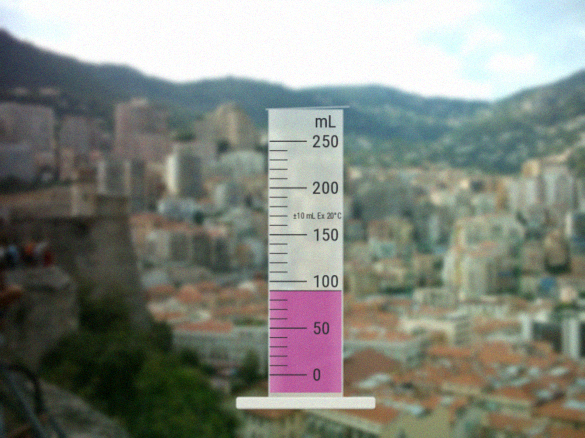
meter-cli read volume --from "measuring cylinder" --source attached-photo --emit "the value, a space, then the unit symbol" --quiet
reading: 90 mL
